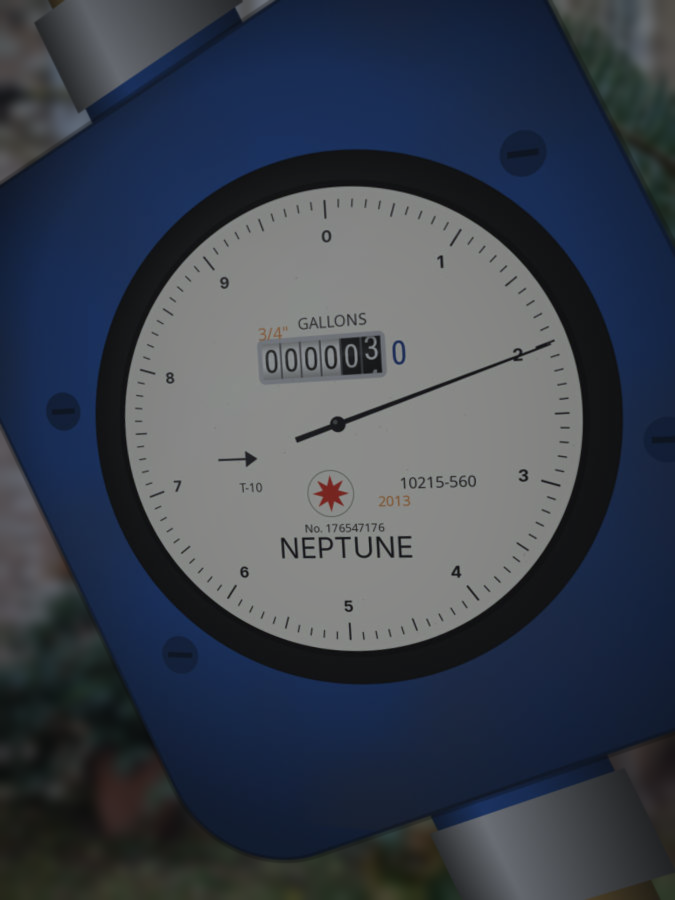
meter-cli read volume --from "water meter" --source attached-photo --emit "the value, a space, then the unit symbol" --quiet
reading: 32.0 gal
